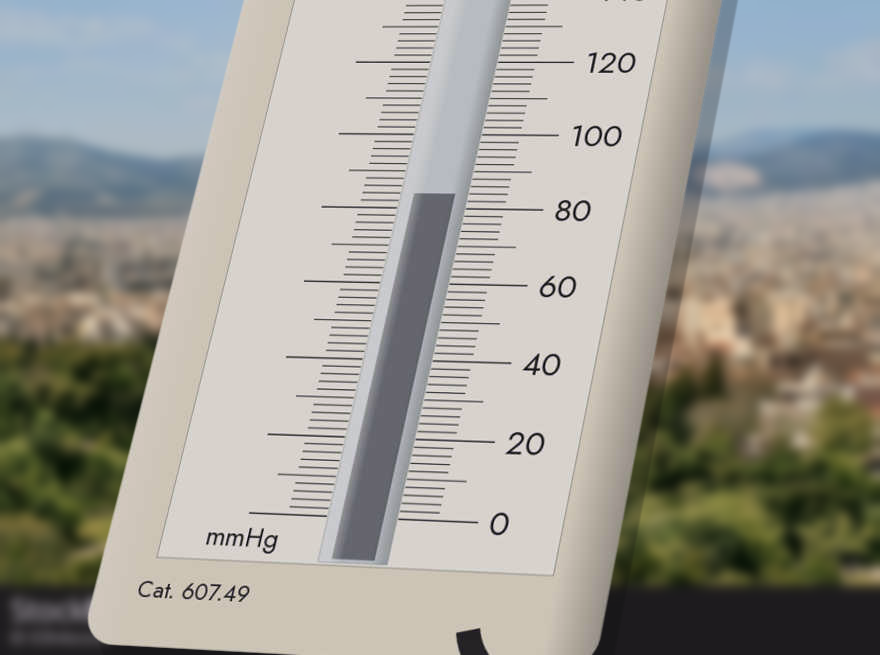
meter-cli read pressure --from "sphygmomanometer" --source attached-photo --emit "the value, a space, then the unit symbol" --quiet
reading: 84 mmHg
